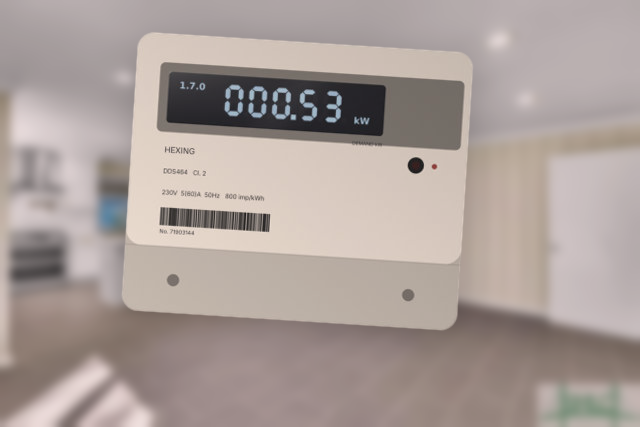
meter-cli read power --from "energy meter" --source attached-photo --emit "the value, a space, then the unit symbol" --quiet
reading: 0.53 kW
